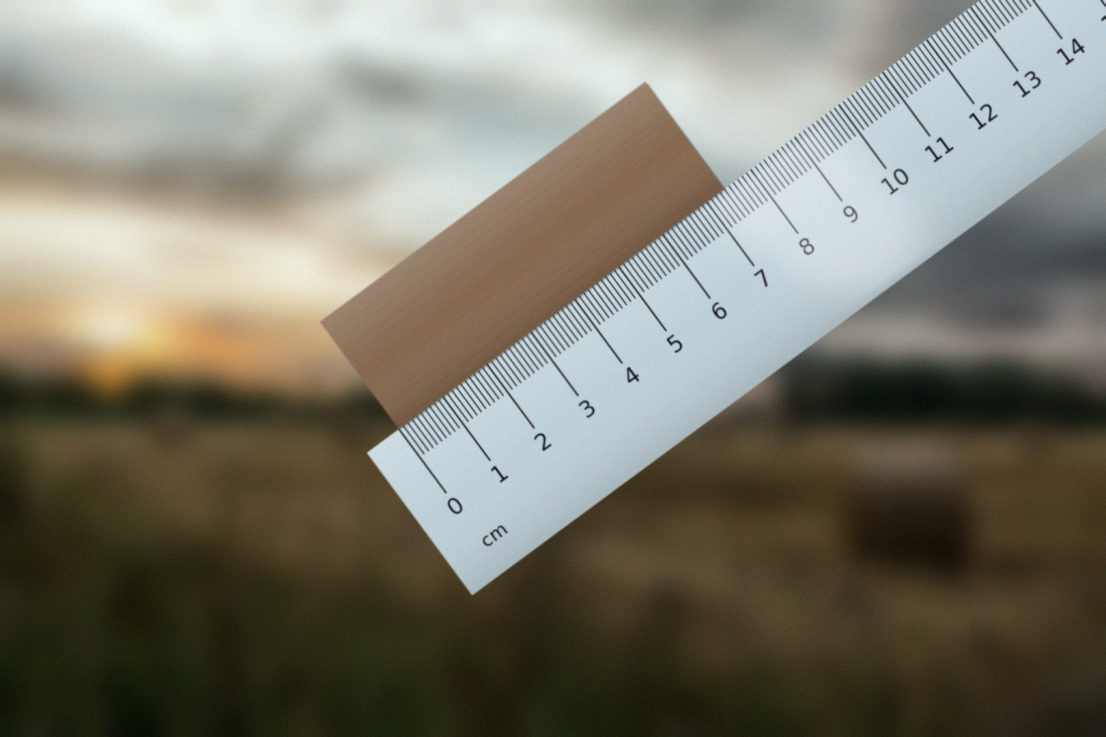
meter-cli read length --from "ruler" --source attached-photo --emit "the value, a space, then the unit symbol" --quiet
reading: 7.4 cm
